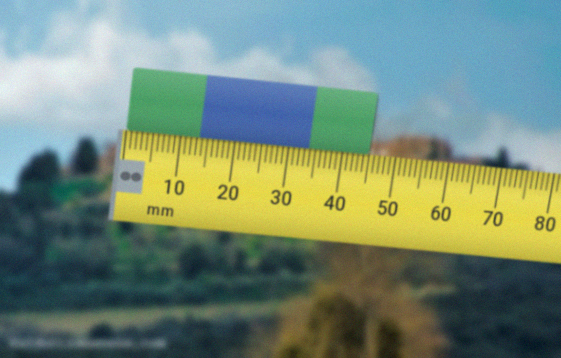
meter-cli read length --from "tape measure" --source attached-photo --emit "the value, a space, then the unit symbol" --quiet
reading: 45 mm
